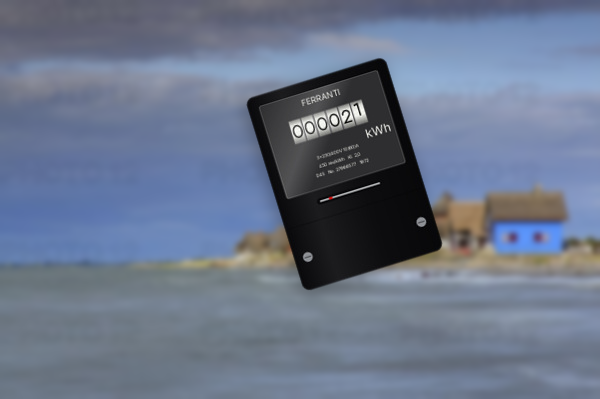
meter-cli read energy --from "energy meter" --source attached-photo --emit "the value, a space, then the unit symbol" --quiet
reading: 21 kWh
